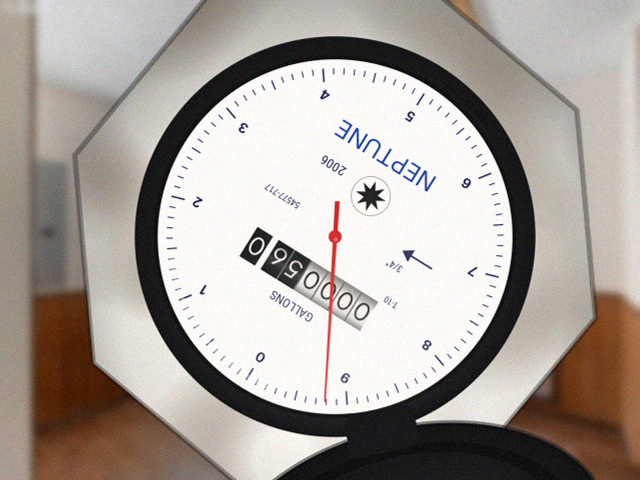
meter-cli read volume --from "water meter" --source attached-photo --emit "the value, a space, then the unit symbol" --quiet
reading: 559.2 gal
